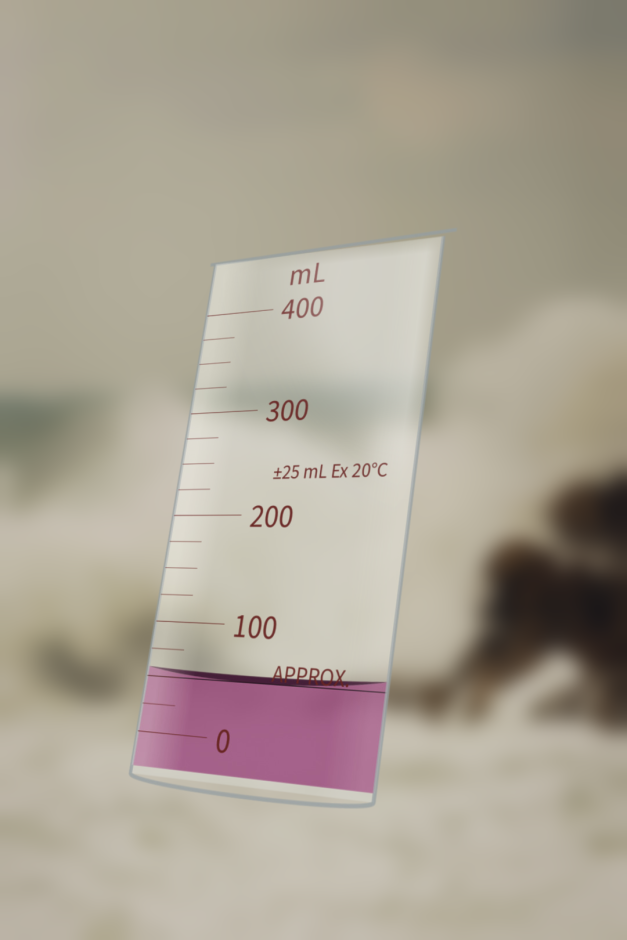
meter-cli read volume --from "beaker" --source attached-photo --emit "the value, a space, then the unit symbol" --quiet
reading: 50 mL
